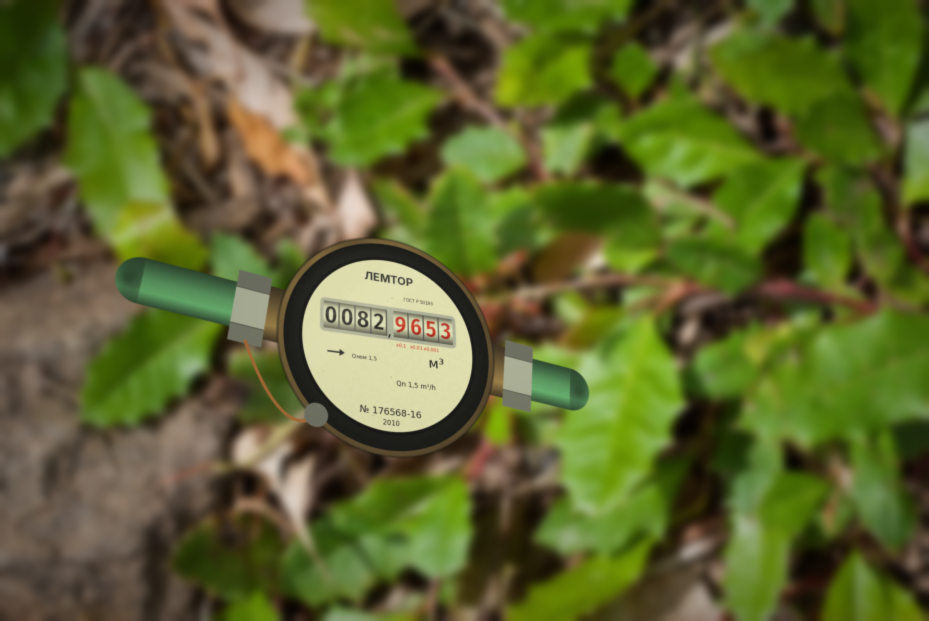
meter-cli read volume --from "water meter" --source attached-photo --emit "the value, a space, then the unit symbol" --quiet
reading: 82.9653 m³
